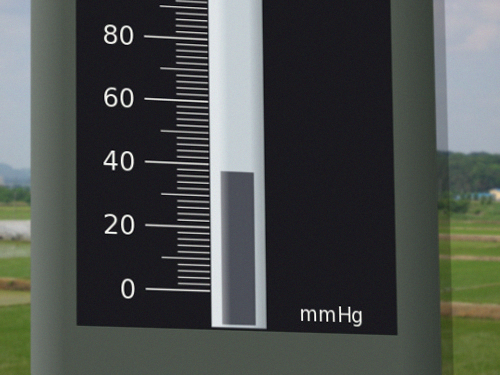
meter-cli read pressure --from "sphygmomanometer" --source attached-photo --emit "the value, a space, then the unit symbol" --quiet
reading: 38 mmHg
